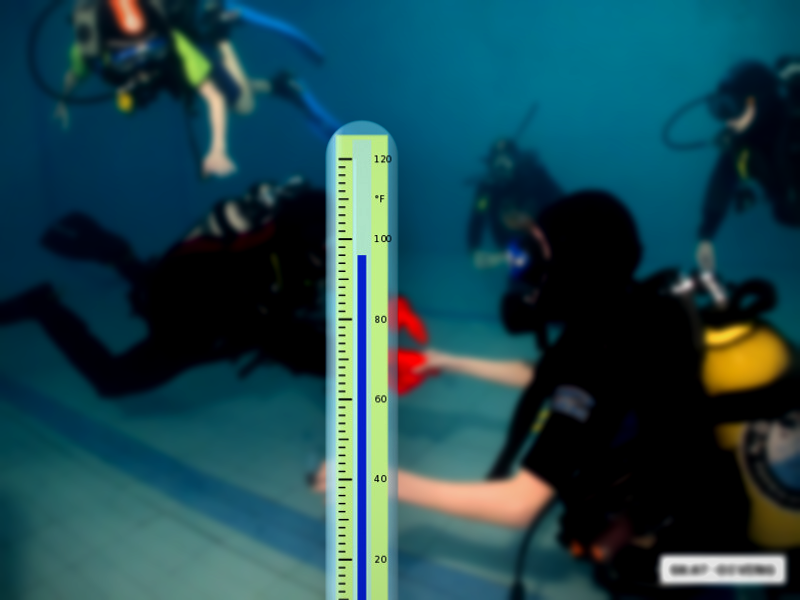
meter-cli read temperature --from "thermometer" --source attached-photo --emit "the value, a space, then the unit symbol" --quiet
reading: 96 °F
